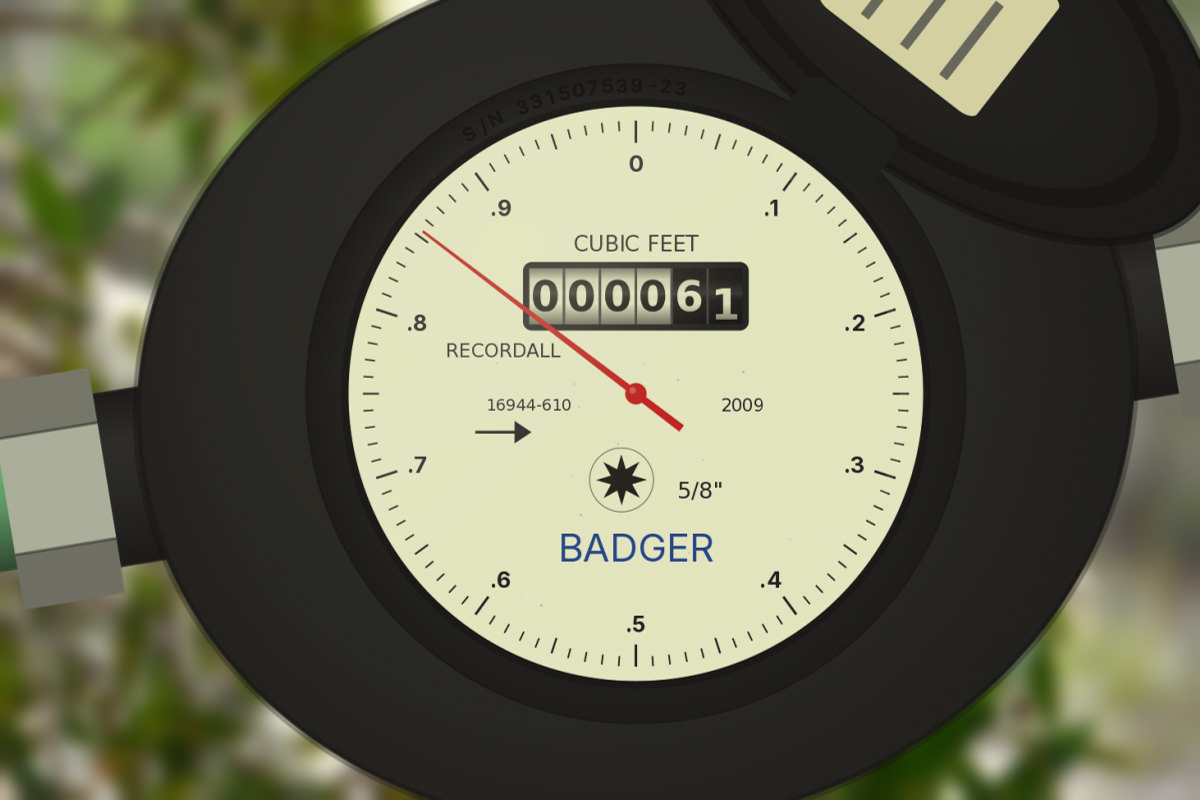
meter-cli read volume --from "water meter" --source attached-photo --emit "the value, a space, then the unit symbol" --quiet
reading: 60.85 ft³
